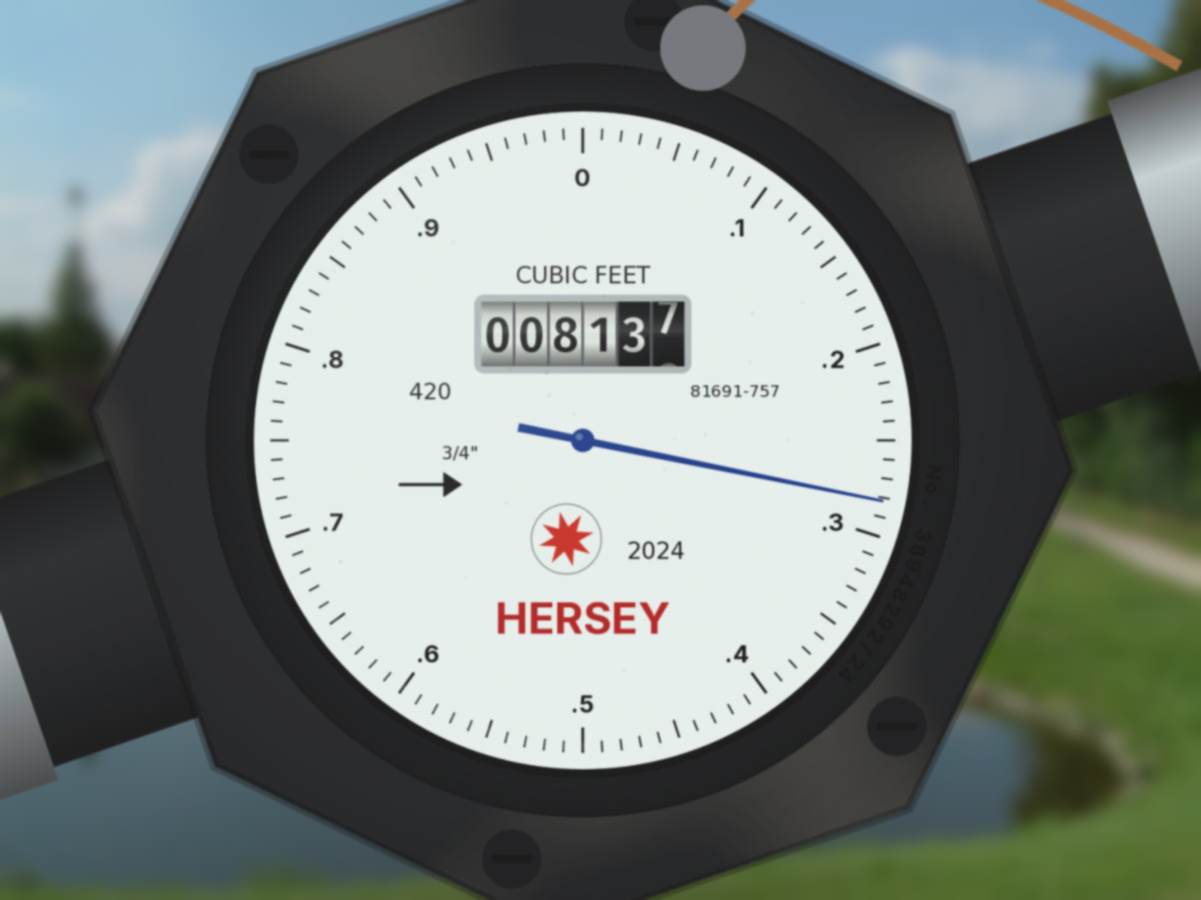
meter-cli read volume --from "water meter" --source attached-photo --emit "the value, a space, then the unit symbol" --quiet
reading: 8137.28 ft³
